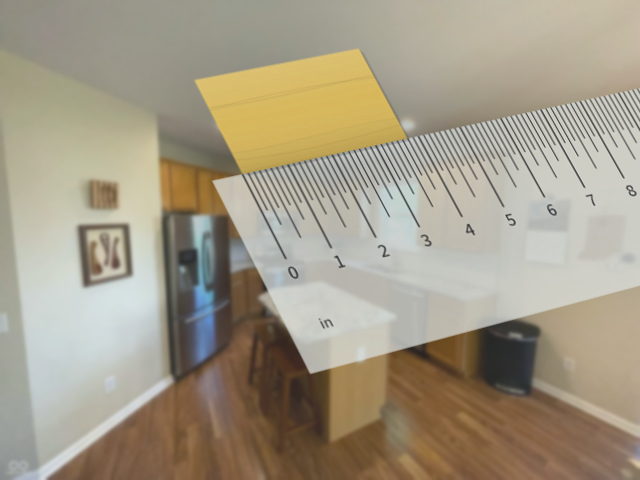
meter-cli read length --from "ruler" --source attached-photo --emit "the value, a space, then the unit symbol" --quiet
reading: 3.75 in
